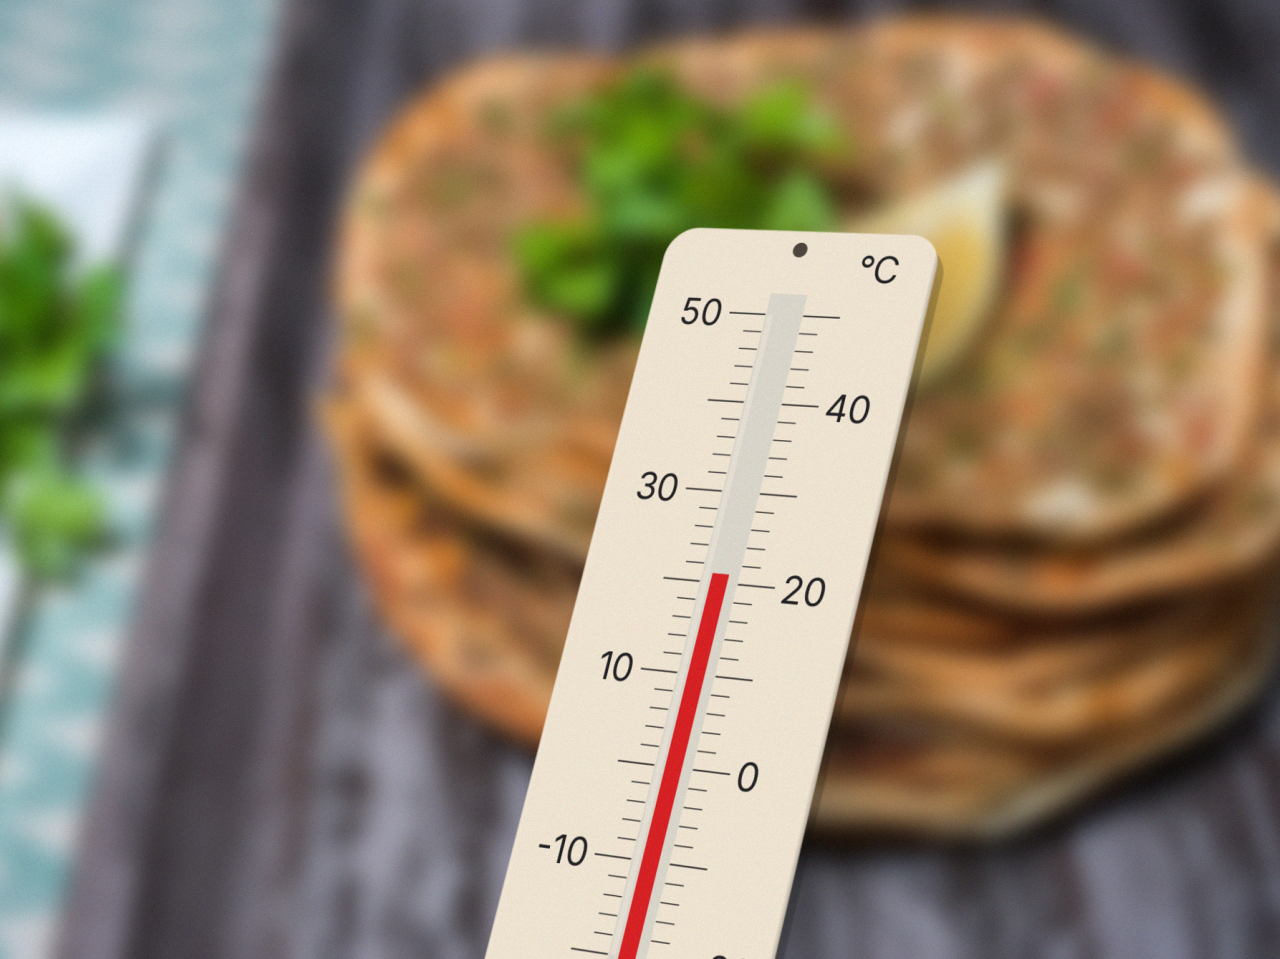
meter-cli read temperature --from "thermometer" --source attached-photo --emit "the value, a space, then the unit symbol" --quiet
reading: 21 °C
